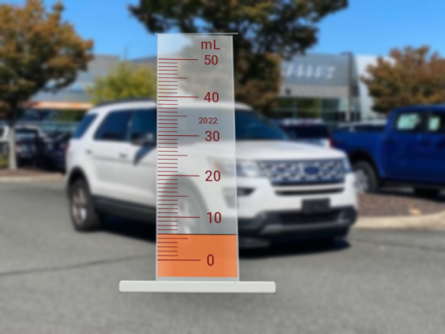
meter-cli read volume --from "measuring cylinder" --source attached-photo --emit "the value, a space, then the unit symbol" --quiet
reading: 6 mL
